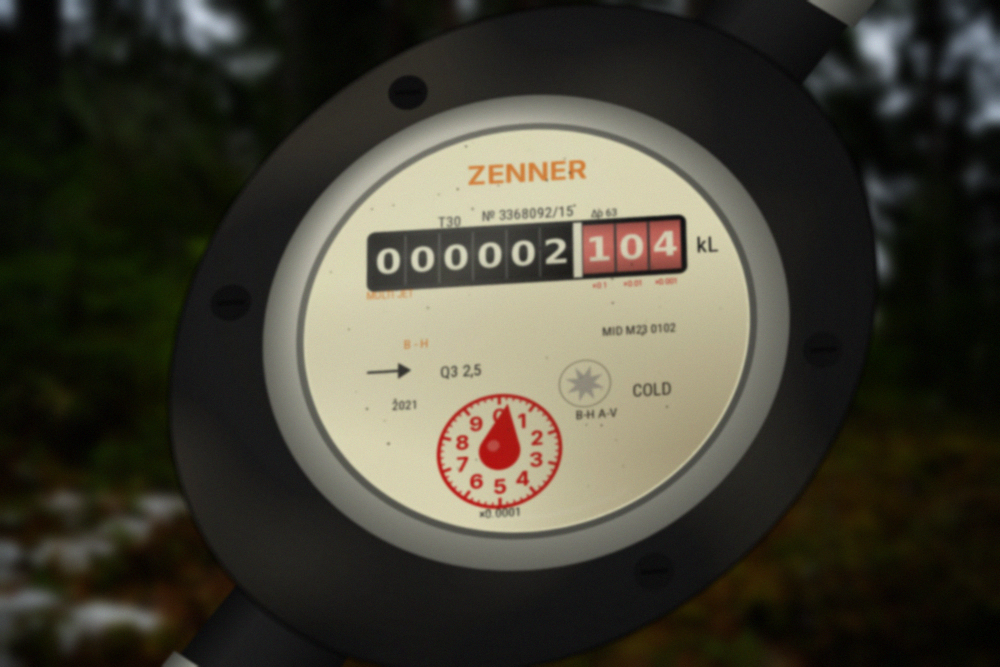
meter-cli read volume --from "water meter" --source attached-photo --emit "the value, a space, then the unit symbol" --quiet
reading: 2.1040 kL
